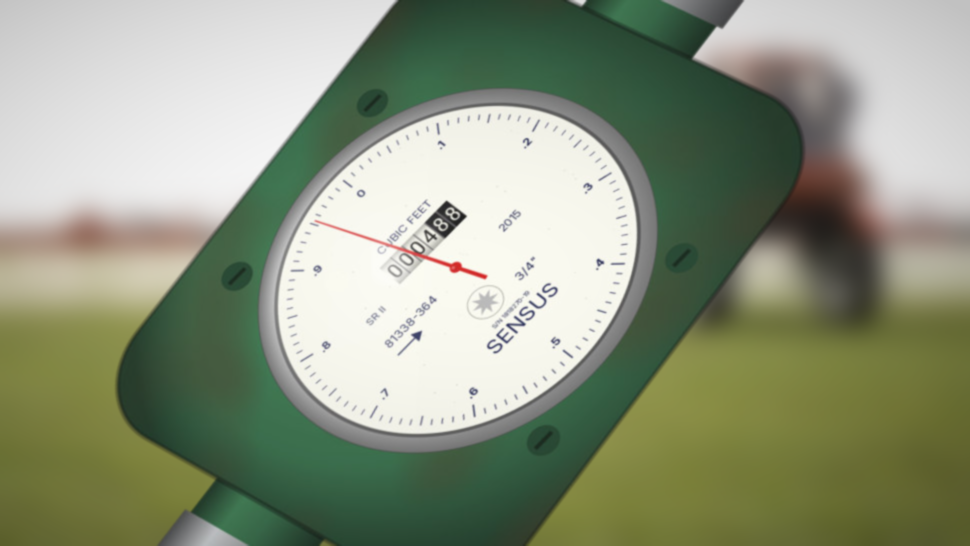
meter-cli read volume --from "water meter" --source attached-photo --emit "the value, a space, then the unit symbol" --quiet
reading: 487.95 ft³
